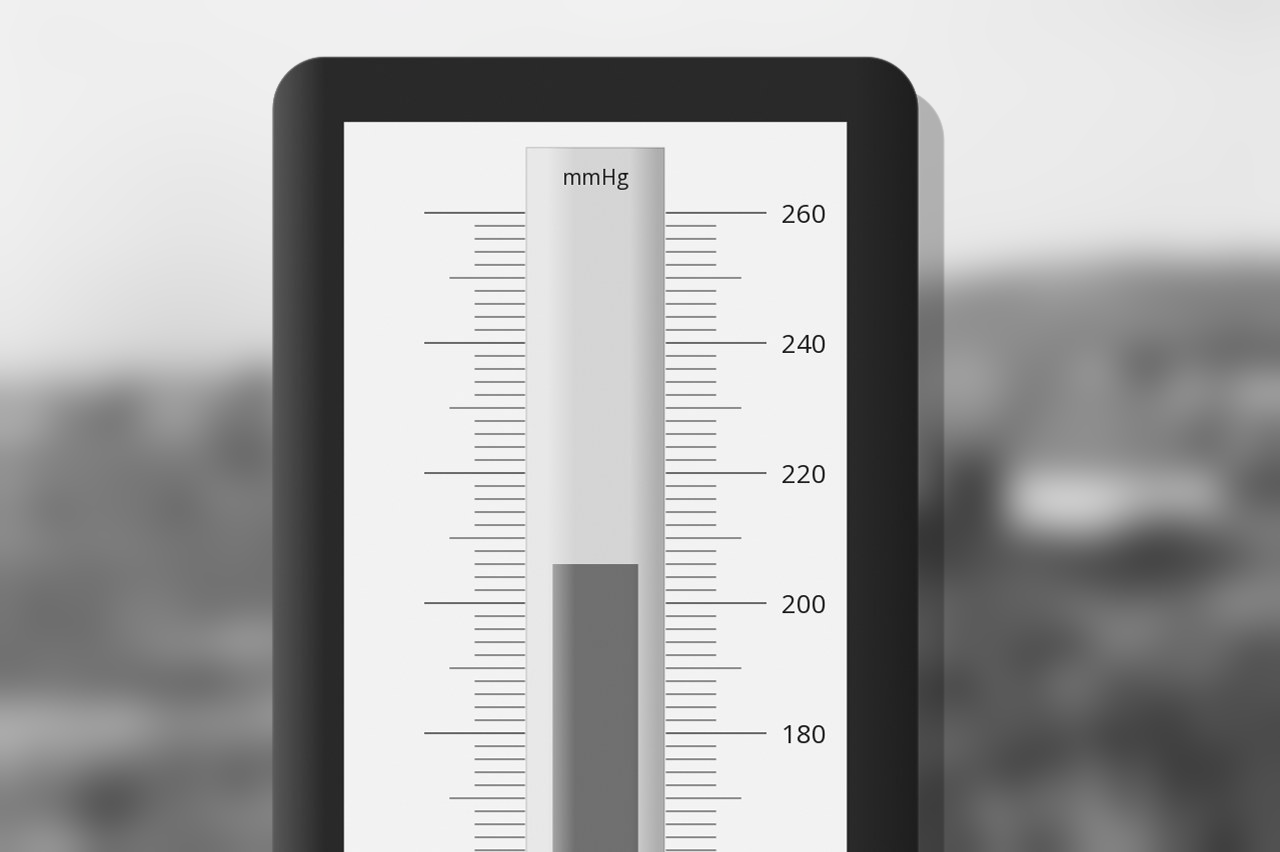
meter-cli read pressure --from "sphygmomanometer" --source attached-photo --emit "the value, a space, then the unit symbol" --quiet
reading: 206 mmHg
